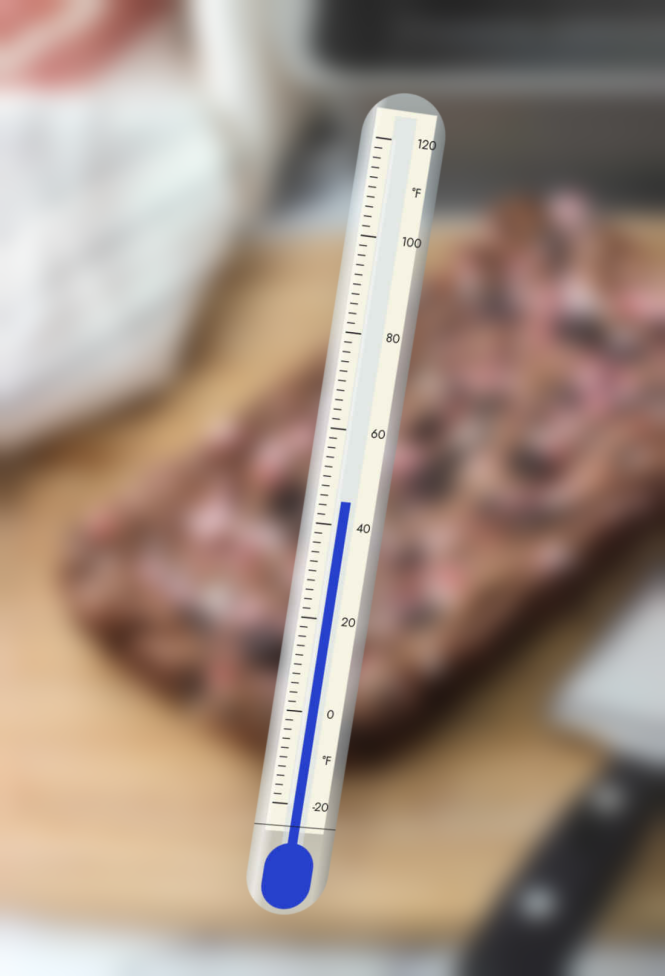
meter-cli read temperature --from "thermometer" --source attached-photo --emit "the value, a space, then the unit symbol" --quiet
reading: 45 °F
